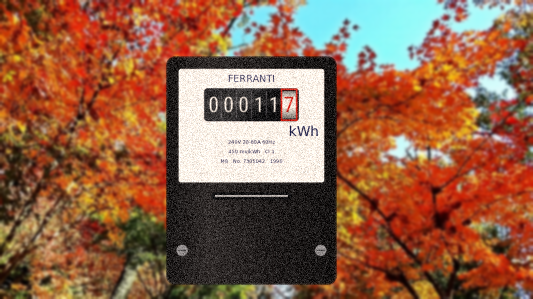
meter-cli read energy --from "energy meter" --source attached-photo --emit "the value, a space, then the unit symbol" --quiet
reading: 11.7 kWh
